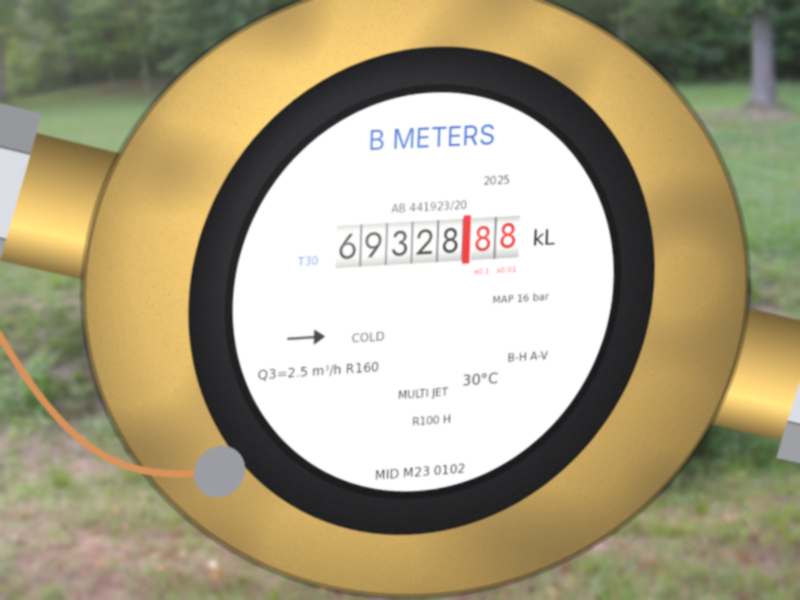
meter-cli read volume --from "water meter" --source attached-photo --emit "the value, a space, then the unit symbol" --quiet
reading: 69328.88 kL
